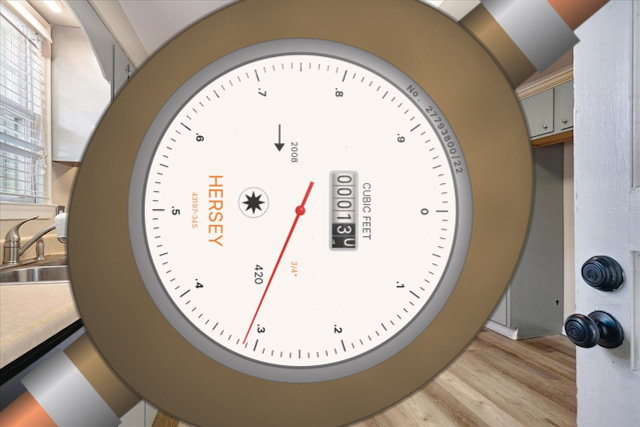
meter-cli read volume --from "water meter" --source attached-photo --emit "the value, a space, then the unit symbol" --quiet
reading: 130.31 ft³
